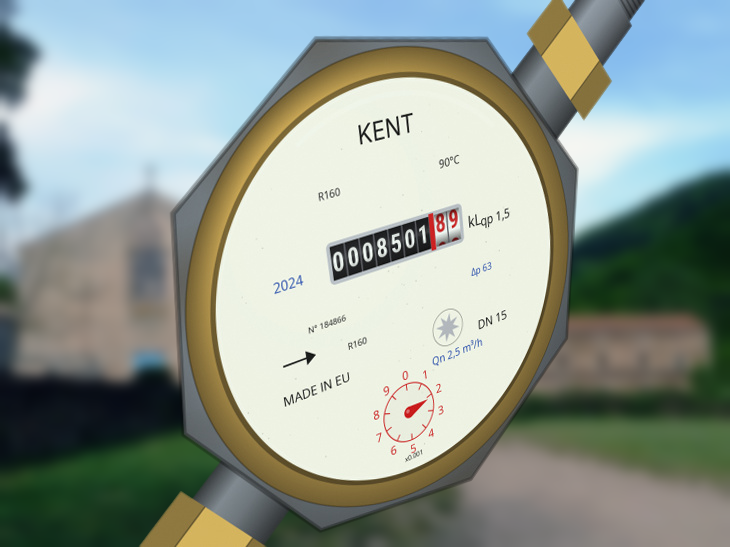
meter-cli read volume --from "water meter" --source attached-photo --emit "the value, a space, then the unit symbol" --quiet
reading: 8501.892 kL
